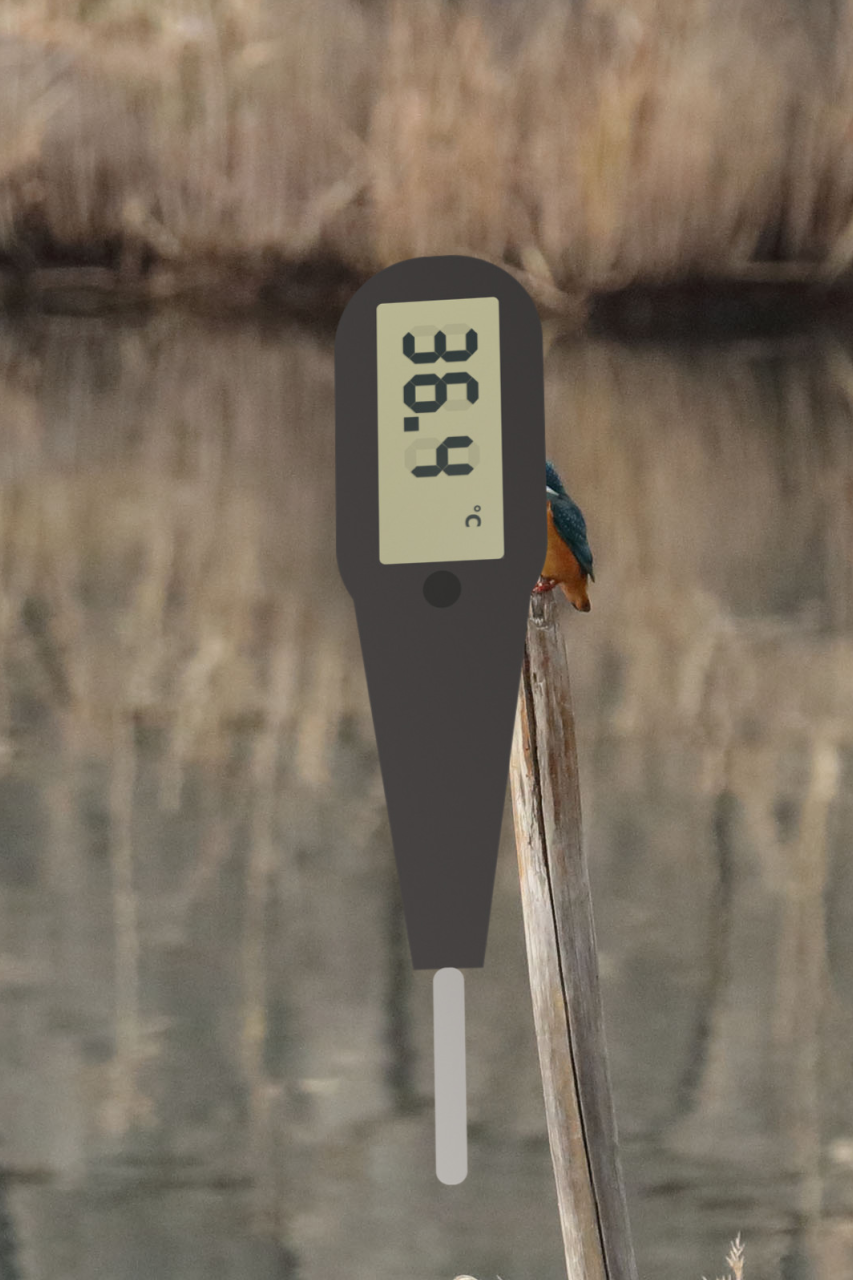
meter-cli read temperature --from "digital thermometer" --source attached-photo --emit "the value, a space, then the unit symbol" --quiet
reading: 36.4 °C
